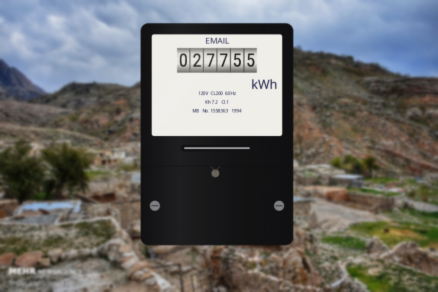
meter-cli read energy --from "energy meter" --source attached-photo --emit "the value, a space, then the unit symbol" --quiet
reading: 27755 kWh
